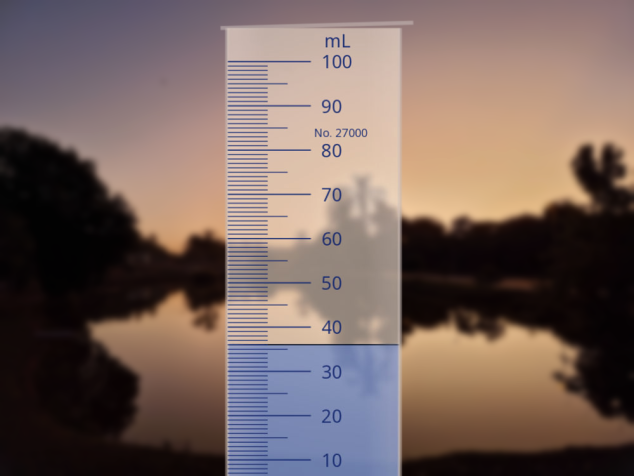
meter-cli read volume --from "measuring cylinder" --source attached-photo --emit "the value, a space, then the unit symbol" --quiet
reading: 36 mL
